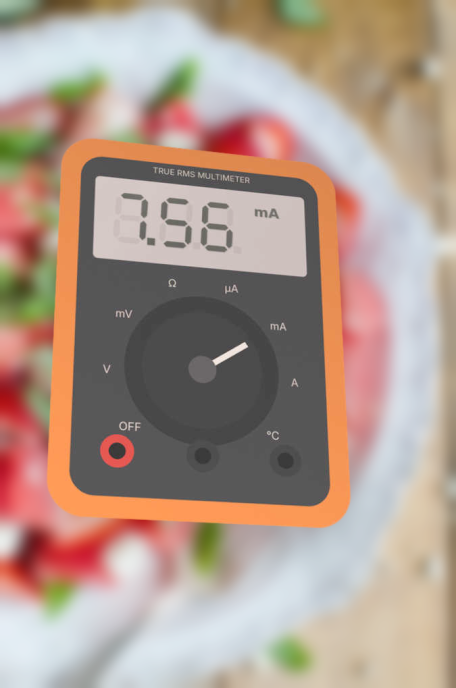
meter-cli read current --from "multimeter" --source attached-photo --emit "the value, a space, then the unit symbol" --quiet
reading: 7.56 mA
